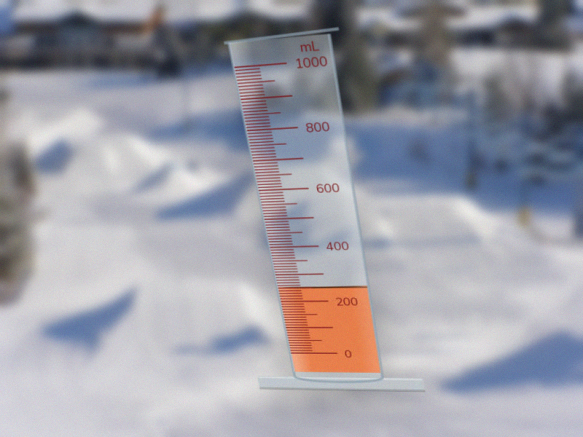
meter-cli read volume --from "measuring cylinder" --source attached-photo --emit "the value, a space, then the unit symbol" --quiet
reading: 250 mL
